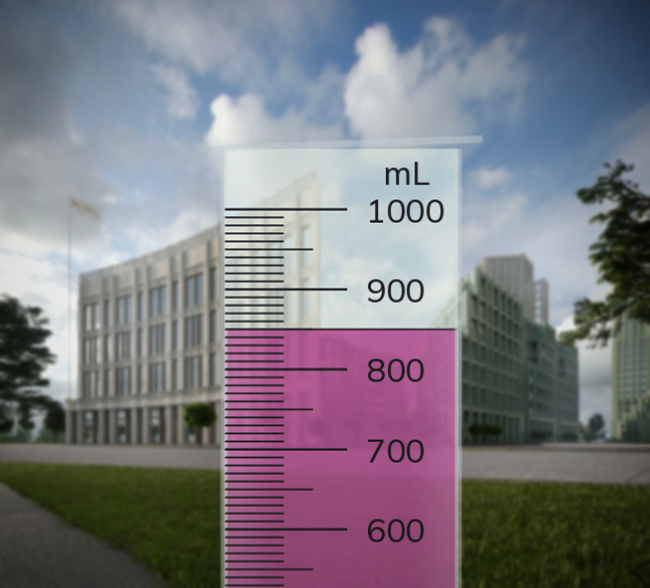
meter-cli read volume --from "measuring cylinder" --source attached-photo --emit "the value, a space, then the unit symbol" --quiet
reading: 850 mL
